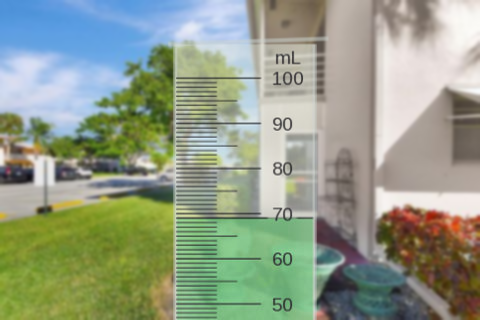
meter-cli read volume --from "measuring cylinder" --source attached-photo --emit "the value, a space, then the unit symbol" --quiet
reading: 69 mL
